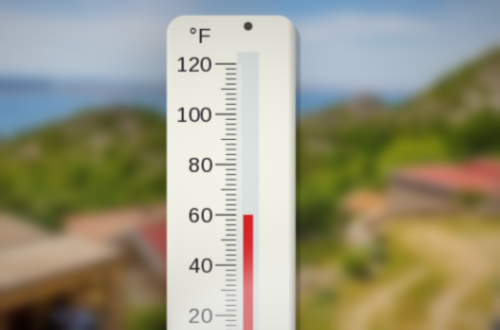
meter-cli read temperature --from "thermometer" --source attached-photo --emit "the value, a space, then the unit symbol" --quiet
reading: 60 °F
